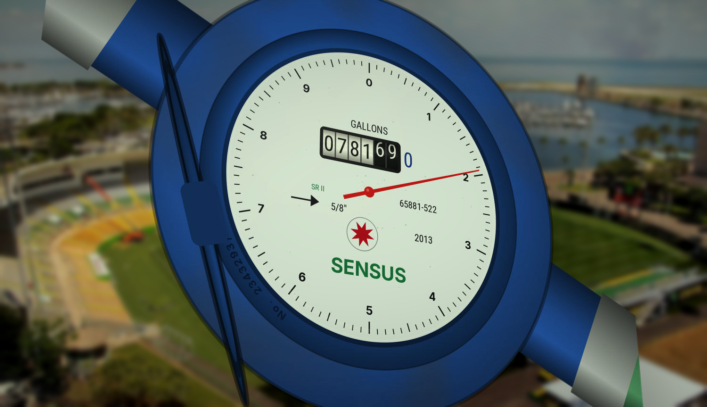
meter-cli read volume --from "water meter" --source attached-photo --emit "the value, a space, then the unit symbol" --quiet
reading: 781691.9 gal
